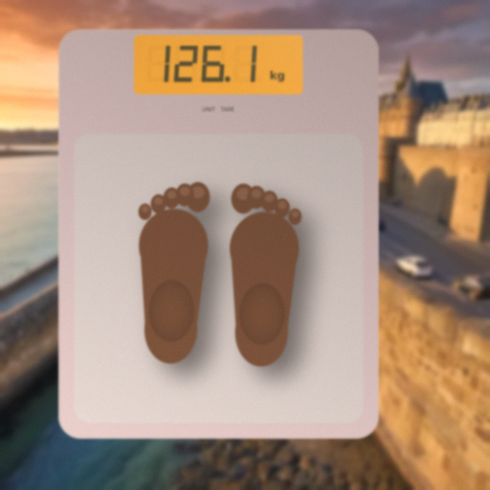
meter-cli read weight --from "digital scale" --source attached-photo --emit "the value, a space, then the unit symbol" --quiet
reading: 126.1 kg
